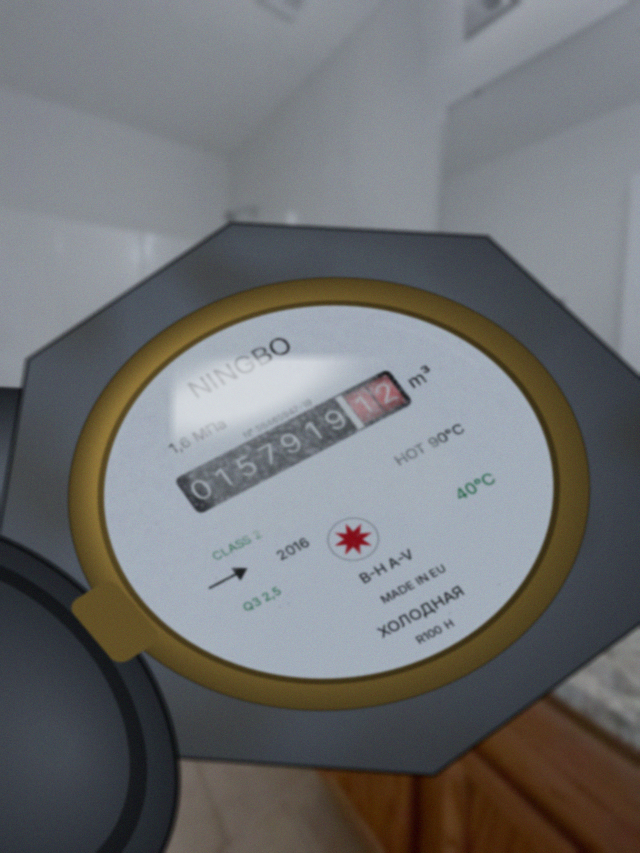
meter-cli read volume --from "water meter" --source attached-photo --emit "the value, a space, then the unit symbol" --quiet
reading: 157919.12 m³
